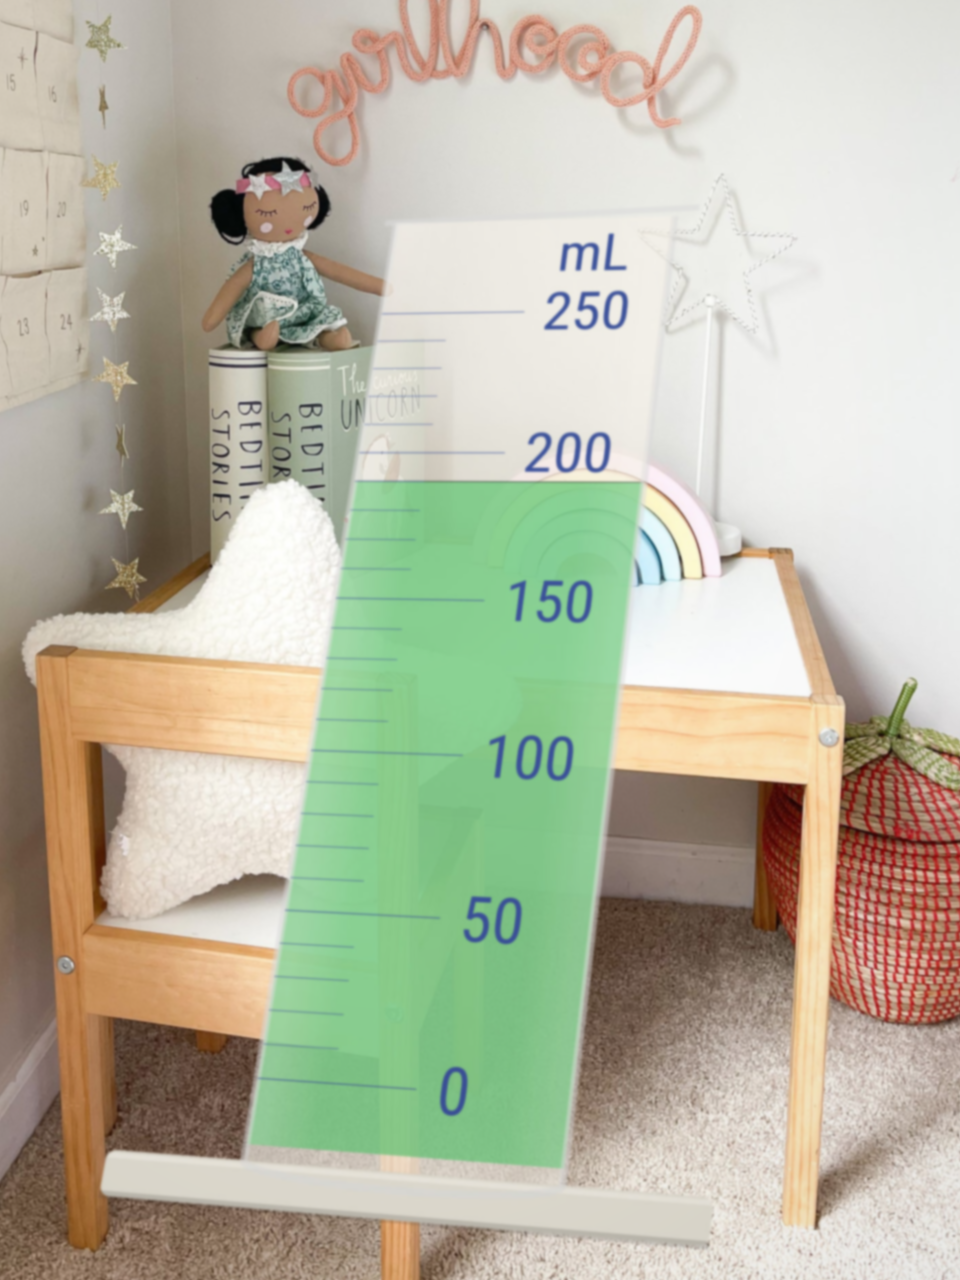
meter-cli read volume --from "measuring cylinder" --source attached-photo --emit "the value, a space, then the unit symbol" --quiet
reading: 190 mL
